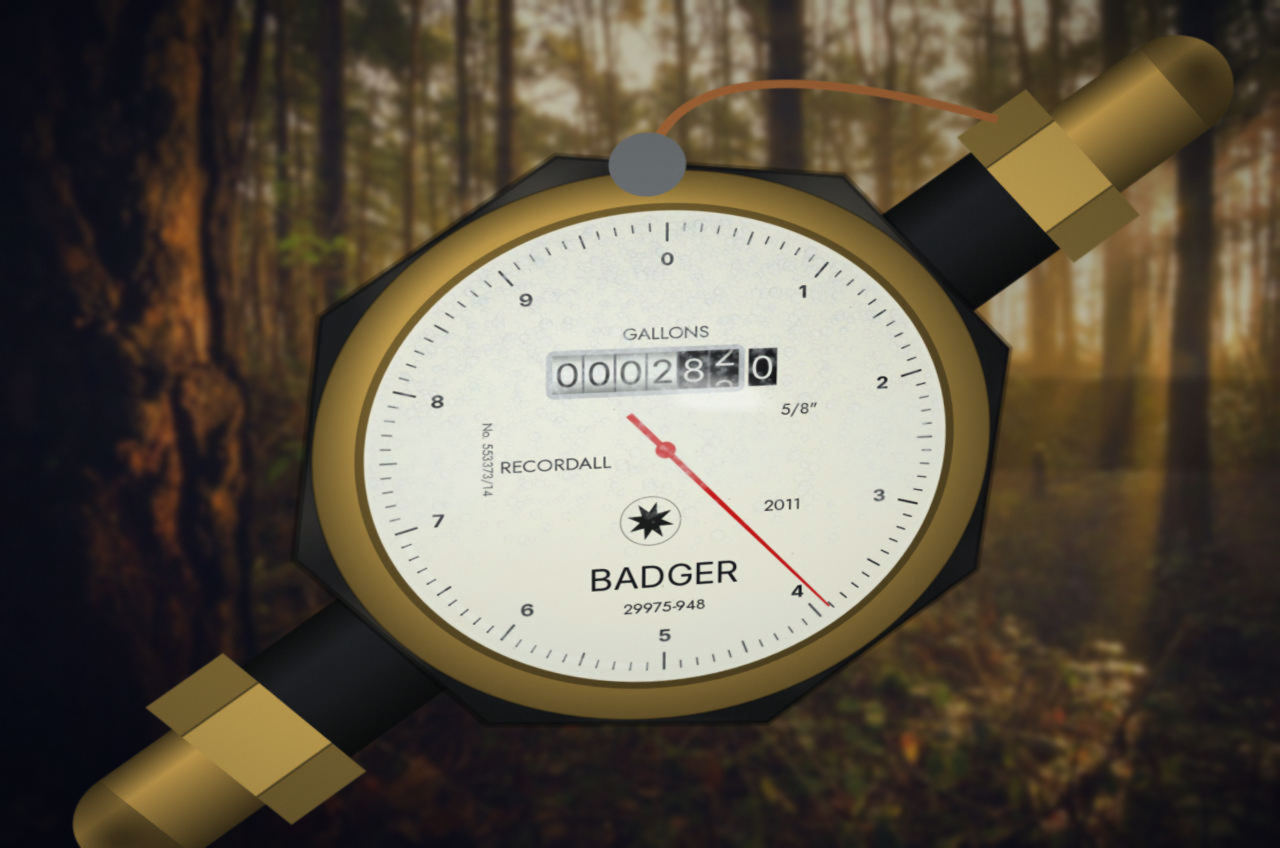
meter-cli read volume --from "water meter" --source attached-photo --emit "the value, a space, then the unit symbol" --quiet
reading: 2823.9 gal
